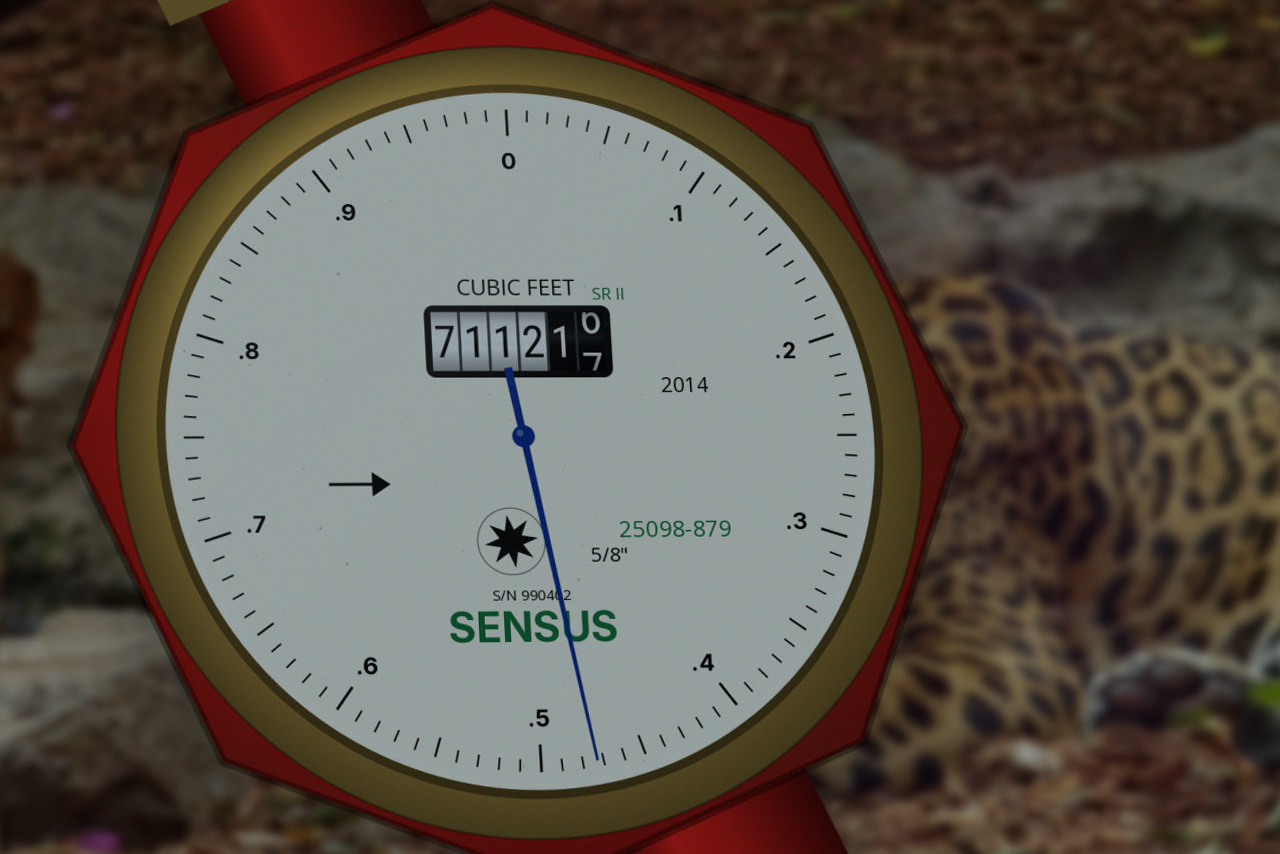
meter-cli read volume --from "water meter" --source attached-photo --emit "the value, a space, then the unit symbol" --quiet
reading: 711216.47 ft³
